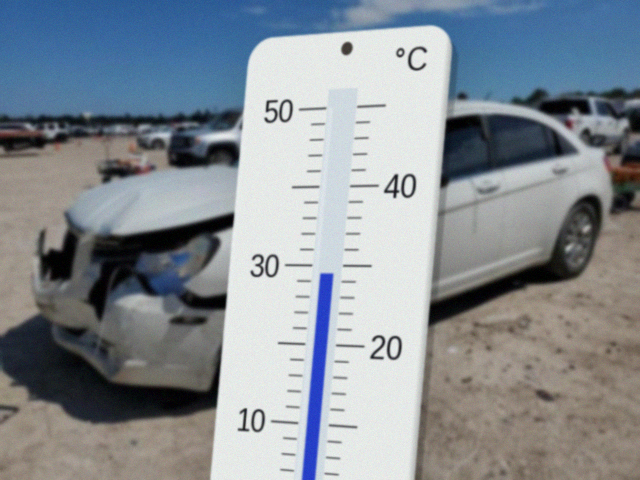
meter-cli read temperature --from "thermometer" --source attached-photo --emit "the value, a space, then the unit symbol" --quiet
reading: 29 °C
